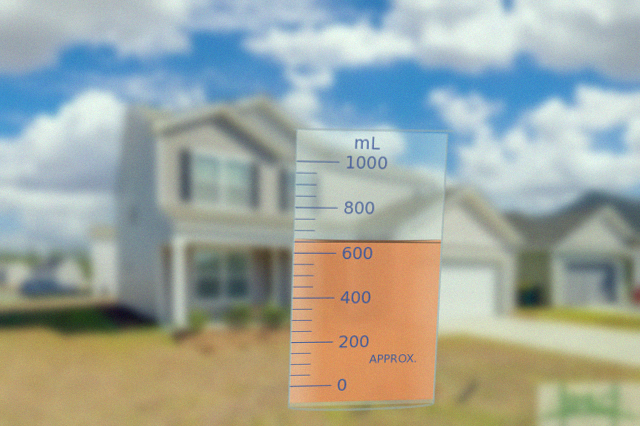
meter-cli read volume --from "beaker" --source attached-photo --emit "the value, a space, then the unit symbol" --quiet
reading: 650 mL
